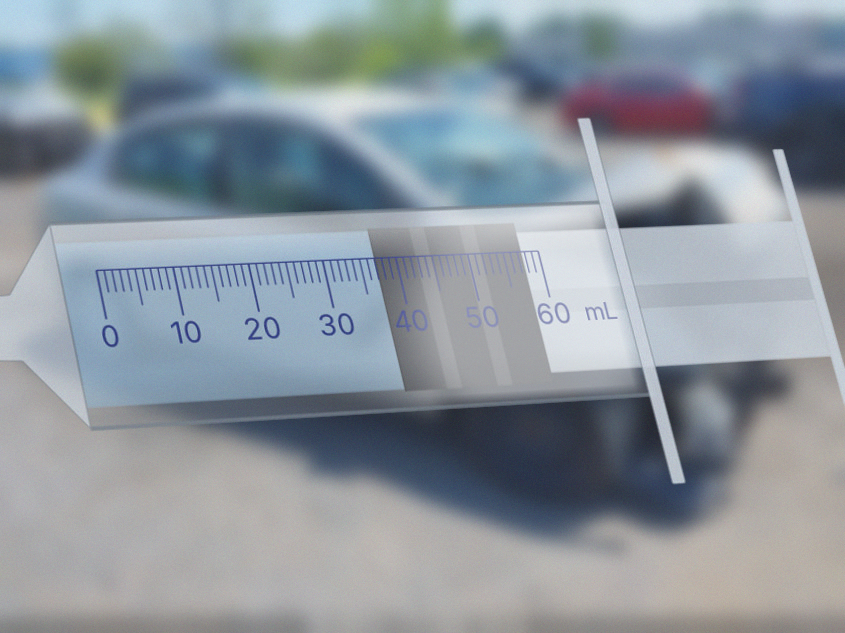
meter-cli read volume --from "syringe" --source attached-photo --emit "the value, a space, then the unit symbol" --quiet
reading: 37 mL
